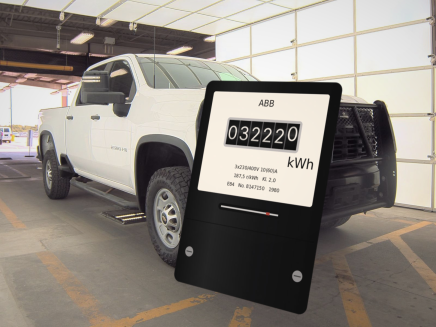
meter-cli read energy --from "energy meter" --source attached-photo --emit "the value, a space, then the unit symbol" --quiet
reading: 32220 kWh
